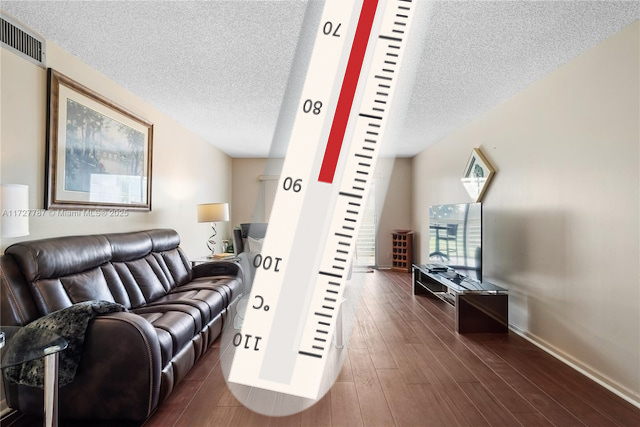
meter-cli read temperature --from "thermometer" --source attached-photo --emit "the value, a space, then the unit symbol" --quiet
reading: 89 °C
